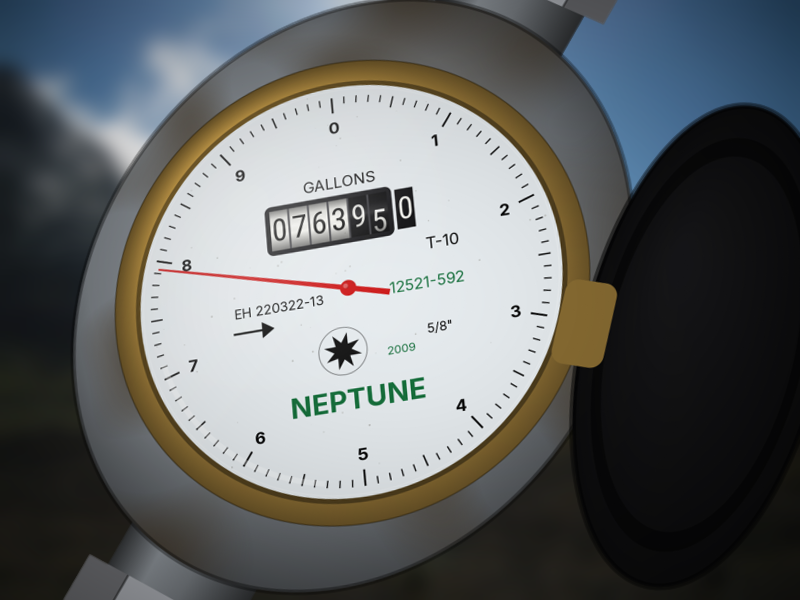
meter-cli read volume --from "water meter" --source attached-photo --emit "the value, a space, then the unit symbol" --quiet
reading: 763947.9 gal
